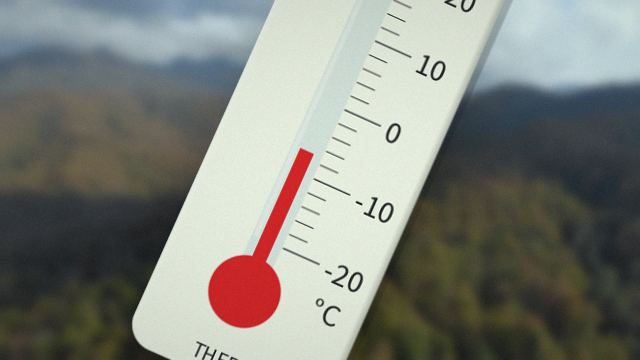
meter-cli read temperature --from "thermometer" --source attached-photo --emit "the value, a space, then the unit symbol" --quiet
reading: -7 °C
